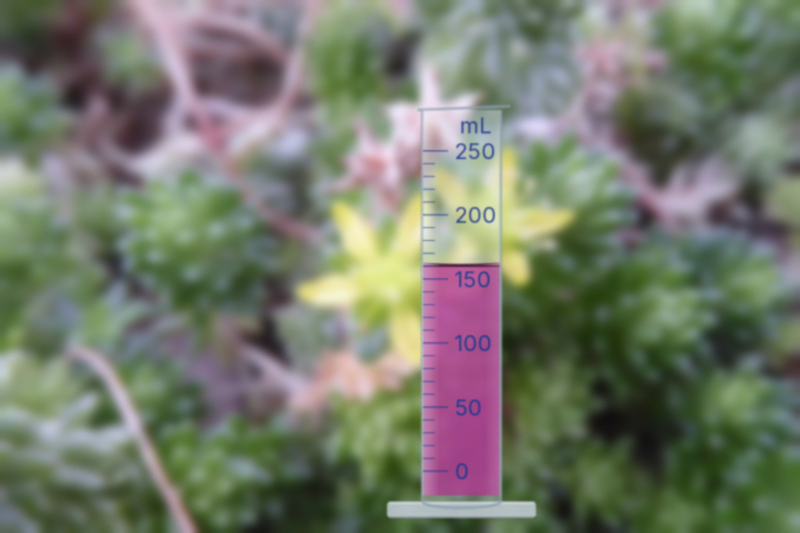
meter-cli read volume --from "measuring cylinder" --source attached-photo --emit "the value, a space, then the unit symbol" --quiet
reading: 160 mL
